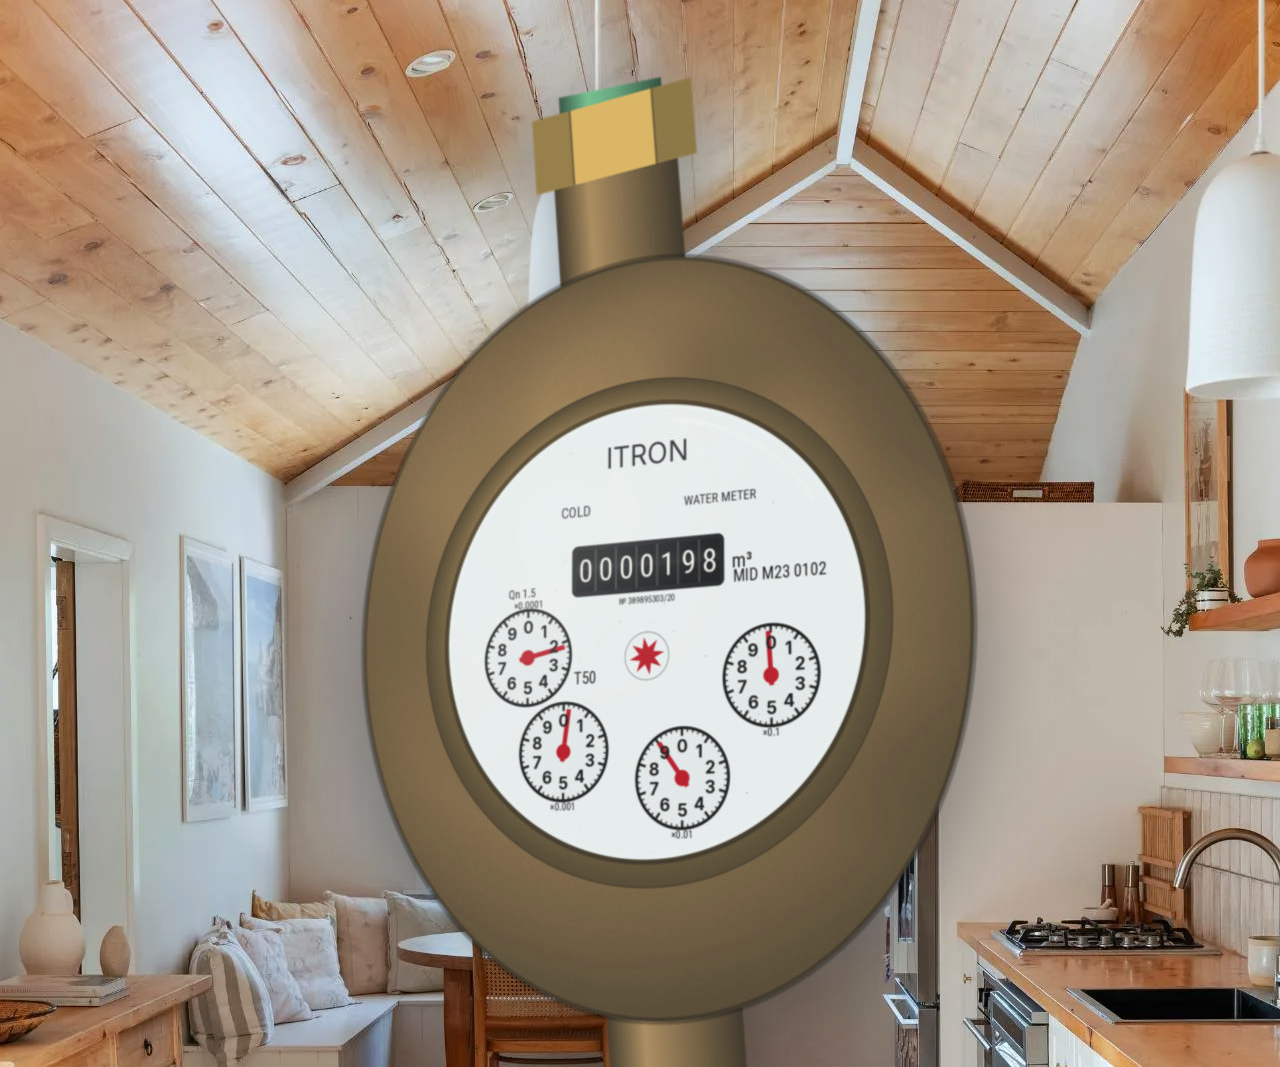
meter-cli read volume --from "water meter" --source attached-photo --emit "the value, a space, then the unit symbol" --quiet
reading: 197.9902 m³
